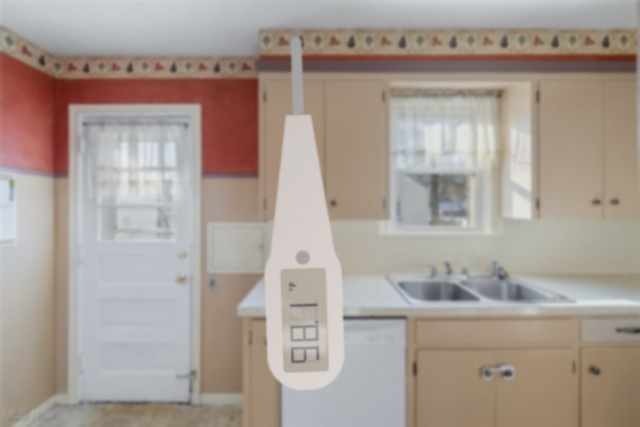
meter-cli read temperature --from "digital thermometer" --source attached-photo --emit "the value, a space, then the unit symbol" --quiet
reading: 98.1 °F
